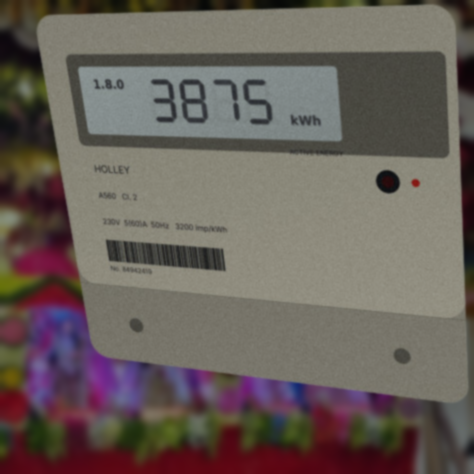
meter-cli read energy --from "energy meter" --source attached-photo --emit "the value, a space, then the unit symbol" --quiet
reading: 3875 kWh
